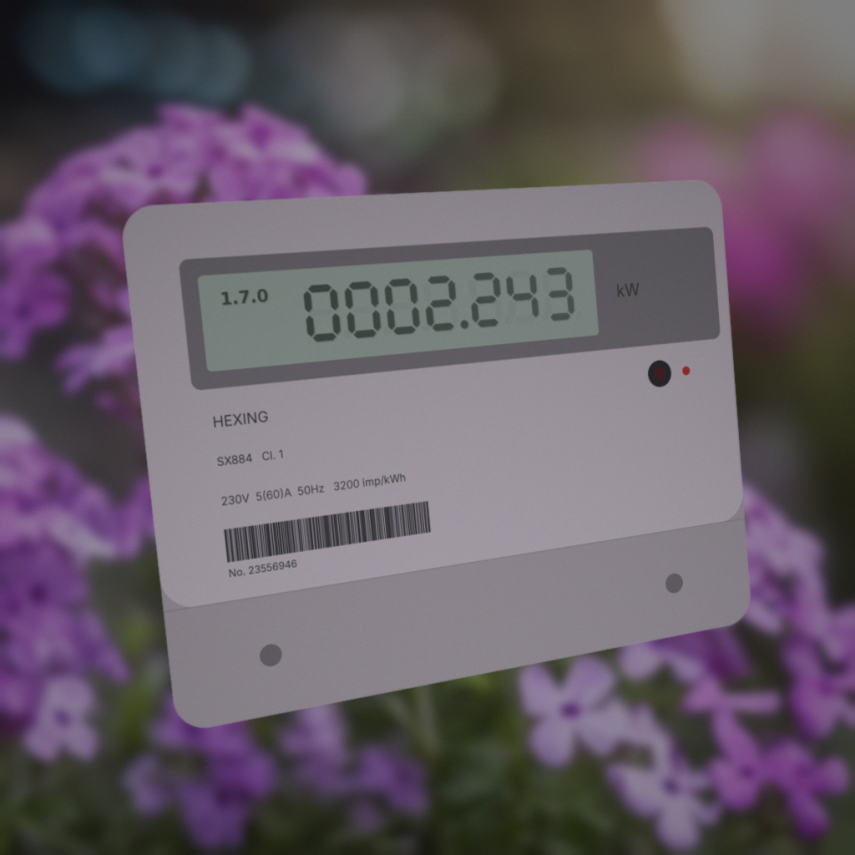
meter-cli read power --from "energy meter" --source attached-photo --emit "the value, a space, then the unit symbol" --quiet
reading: 2.243 kW
